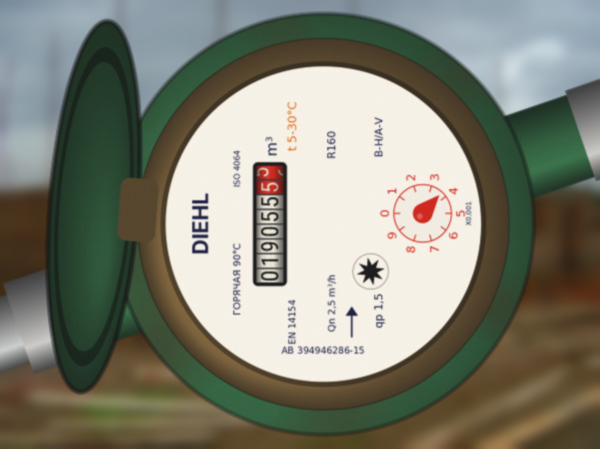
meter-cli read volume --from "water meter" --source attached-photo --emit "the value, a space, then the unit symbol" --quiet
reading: 19055.553 m³
